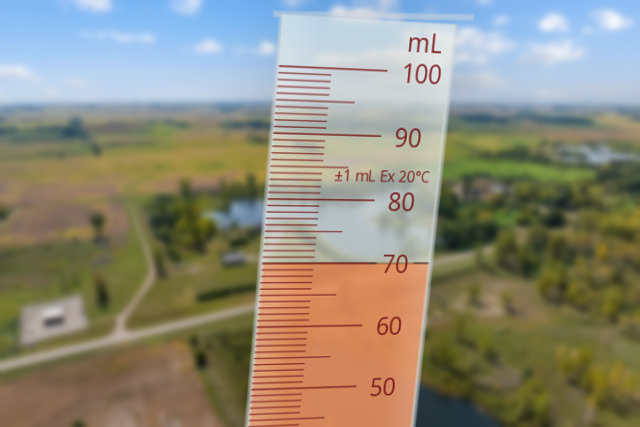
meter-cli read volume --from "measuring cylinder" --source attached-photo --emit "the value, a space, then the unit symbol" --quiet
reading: 70 mL
